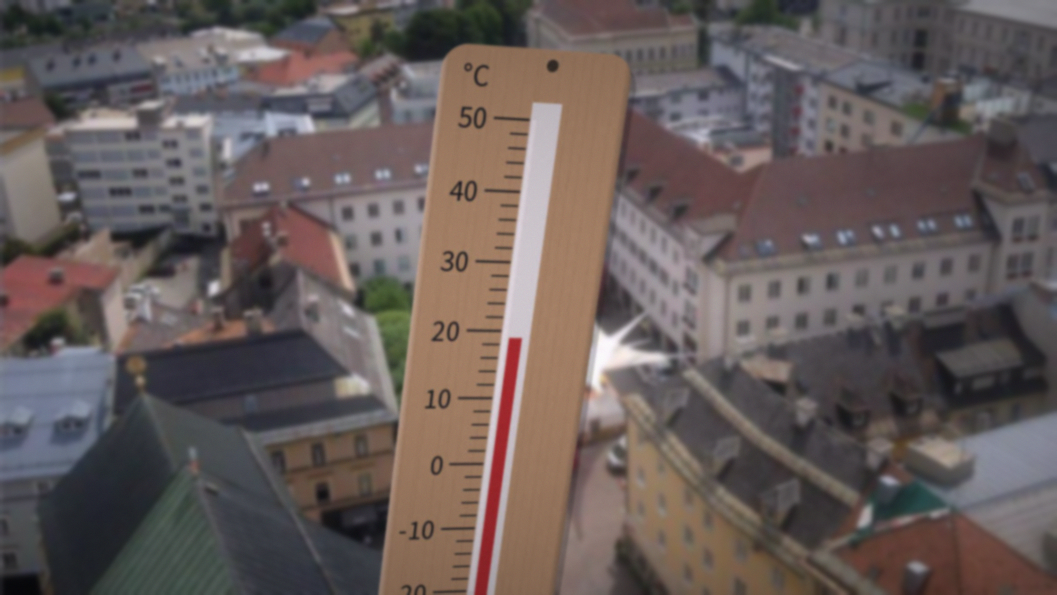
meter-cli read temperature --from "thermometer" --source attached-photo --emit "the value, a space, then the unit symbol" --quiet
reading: 19 °C
